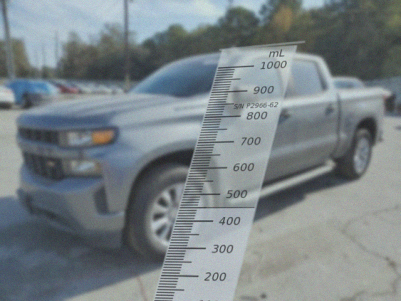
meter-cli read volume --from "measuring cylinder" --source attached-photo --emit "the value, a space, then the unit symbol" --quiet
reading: 450 mL
